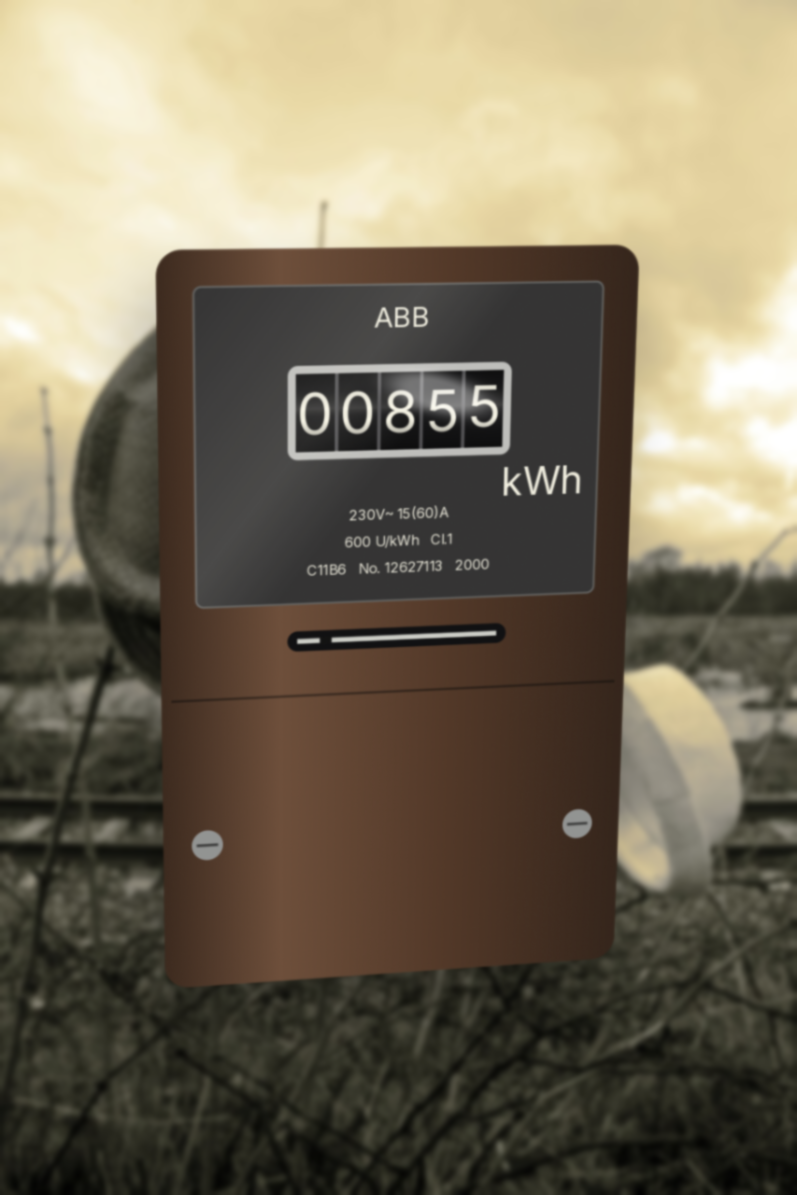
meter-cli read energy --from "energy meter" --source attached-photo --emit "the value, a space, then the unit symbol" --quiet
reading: 855 kWh
